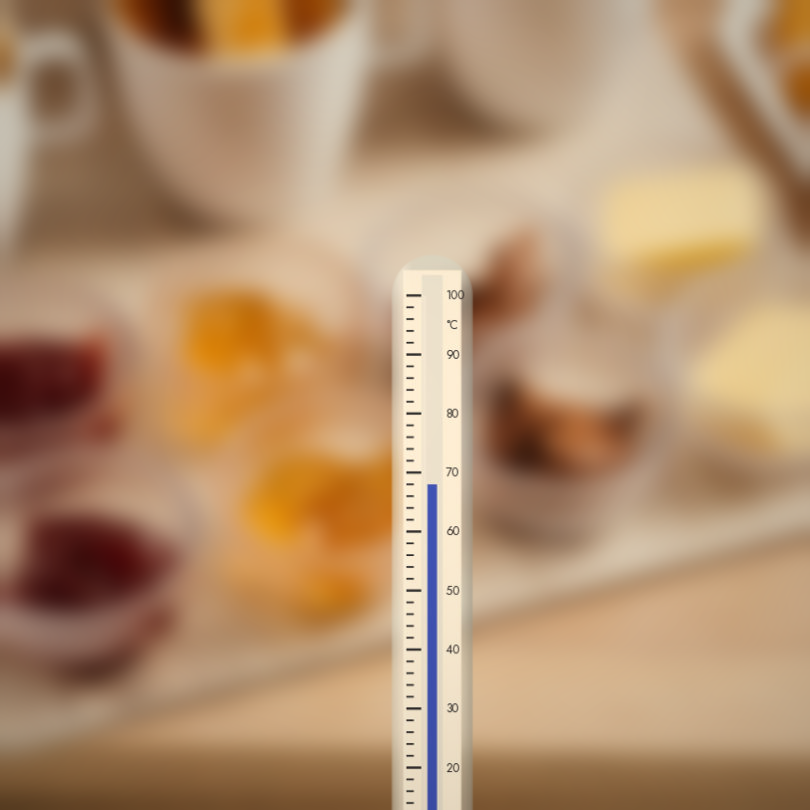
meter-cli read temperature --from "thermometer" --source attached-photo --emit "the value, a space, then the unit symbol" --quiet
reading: 68 °C
